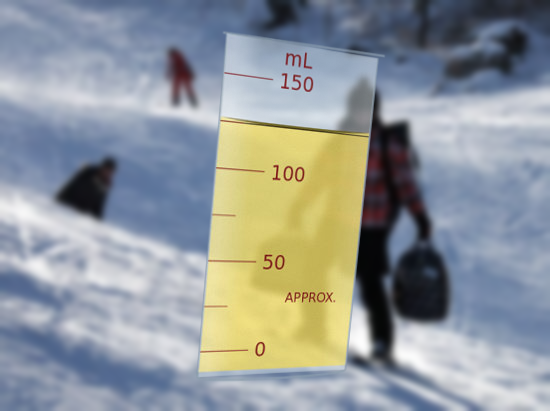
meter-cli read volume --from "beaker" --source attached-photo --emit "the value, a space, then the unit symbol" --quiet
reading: 125 mL
